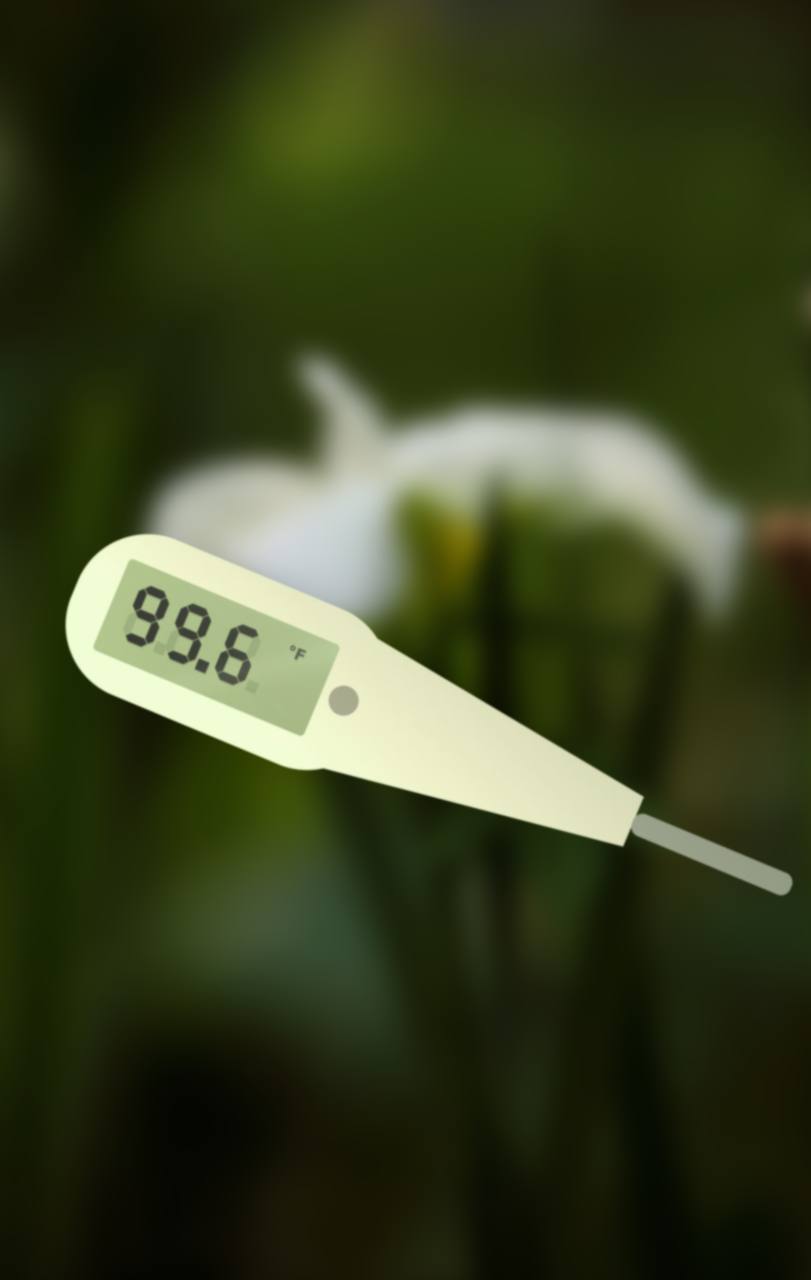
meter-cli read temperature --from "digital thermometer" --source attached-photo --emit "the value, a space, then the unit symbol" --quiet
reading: 99.6 °F
